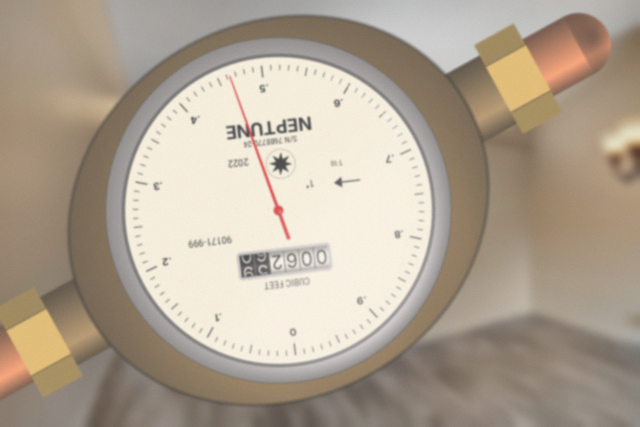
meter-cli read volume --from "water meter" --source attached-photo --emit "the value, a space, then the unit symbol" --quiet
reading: 6259.46 ft³
